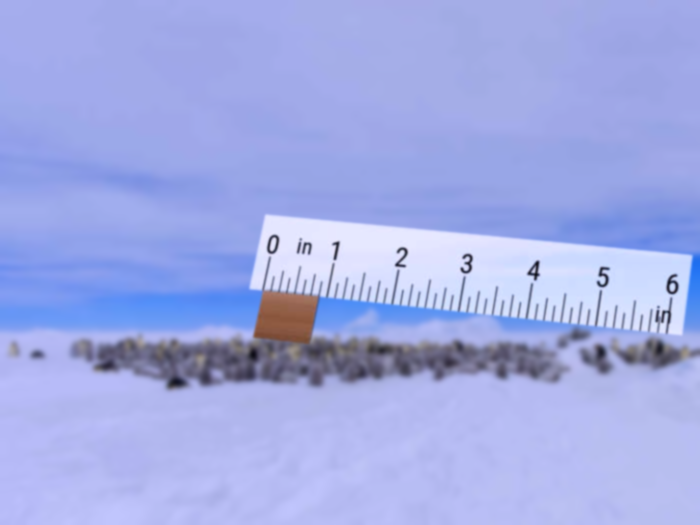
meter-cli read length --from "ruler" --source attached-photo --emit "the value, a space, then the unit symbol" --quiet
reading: 0.875 in
